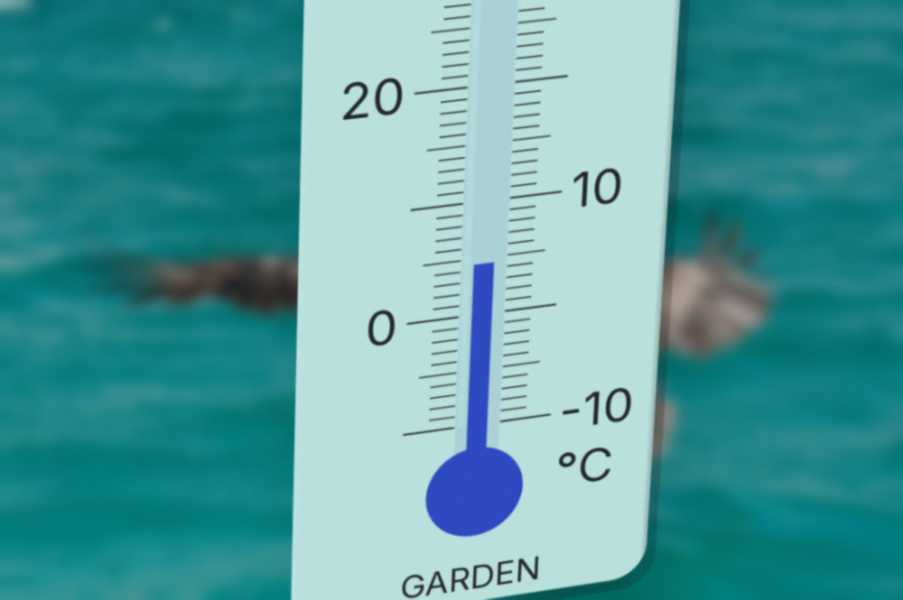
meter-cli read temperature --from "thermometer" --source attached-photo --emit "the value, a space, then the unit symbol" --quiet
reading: 4.5 °C
